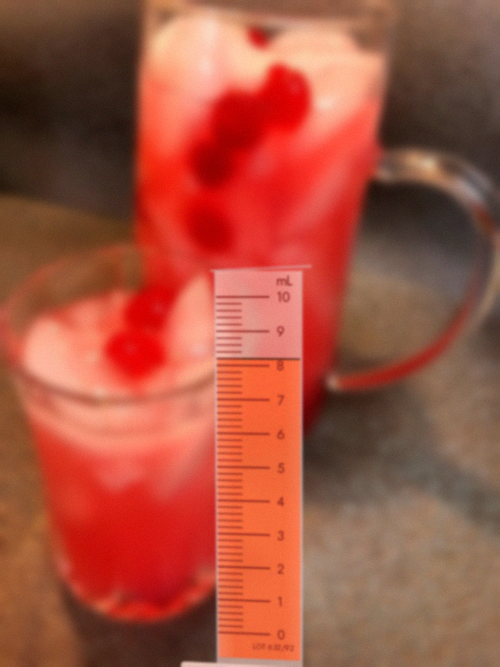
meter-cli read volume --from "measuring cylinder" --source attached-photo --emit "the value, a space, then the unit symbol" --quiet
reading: 8.2 mL
